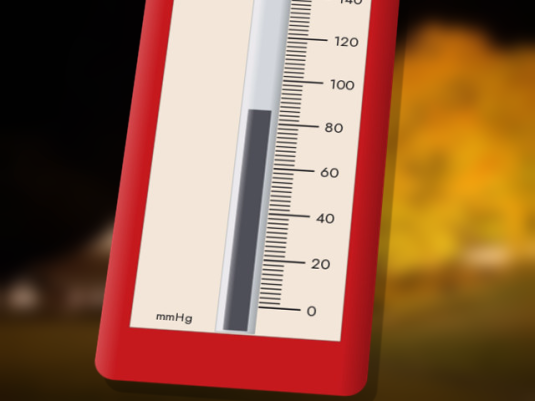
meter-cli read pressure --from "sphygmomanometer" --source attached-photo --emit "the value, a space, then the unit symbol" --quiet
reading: 86 mmHg
